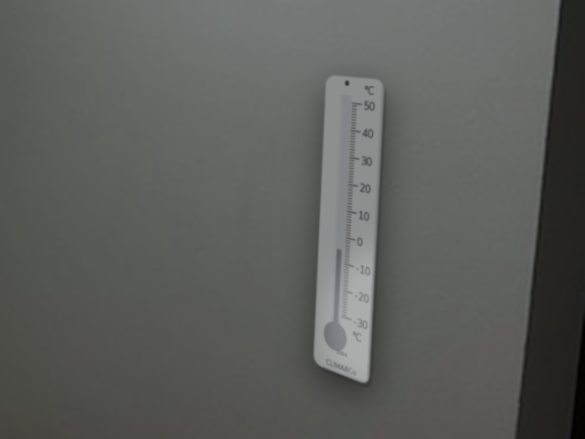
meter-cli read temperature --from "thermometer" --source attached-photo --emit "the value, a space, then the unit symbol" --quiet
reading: -5 °C
